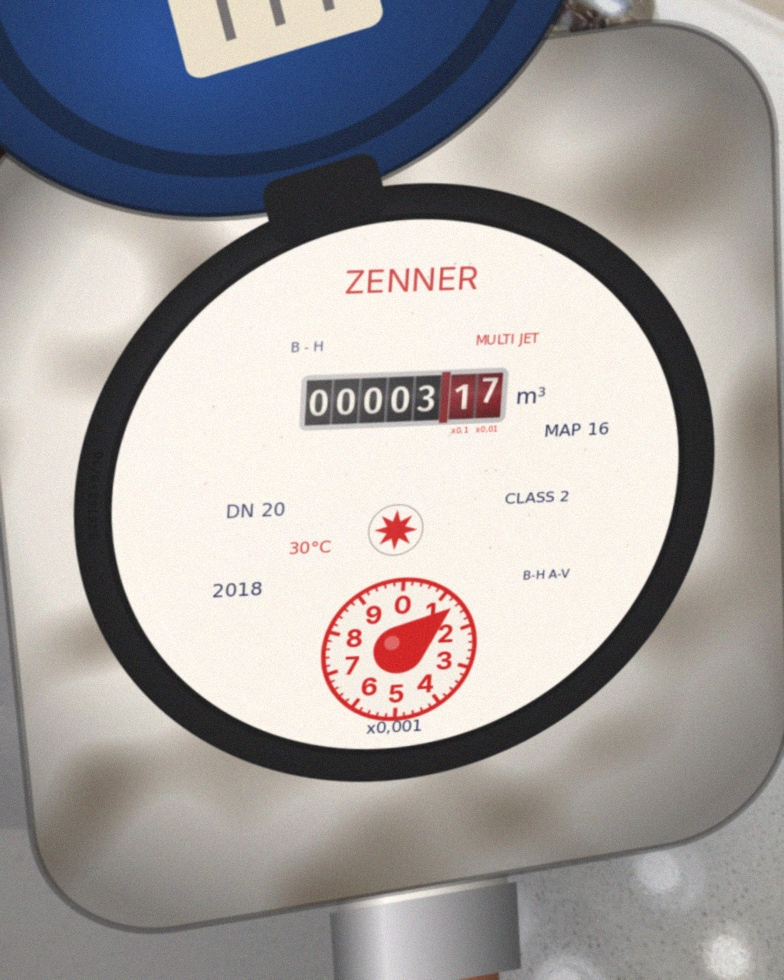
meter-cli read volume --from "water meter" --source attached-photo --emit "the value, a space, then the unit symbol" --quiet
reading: 3.171 m³
